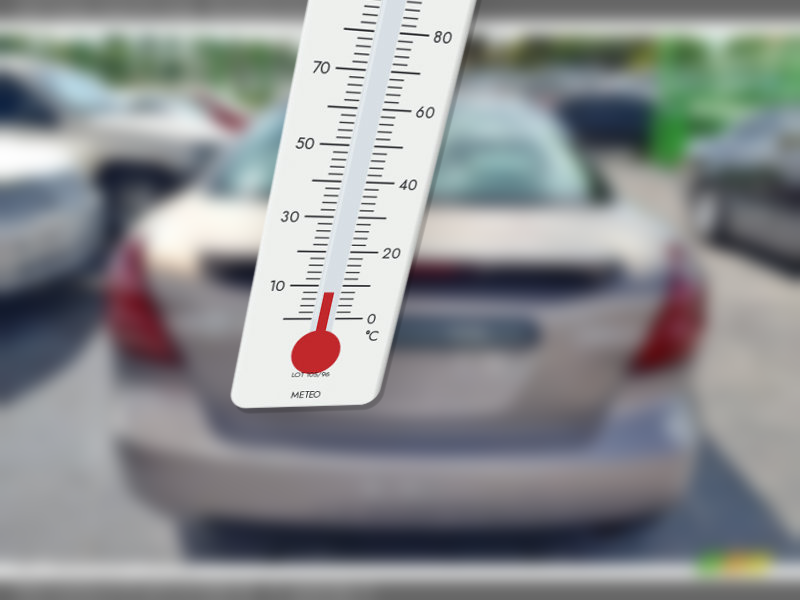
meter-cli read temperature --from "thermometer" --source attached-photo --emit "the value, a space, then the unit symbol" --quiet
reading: 8 °C
